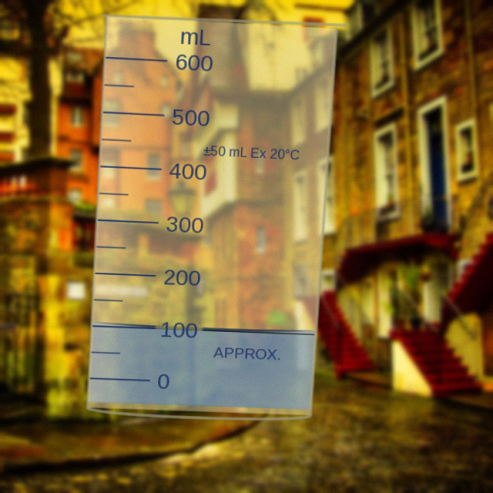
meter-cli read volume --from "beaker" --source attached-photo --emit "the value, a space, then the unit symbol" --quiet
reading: 100 mL
